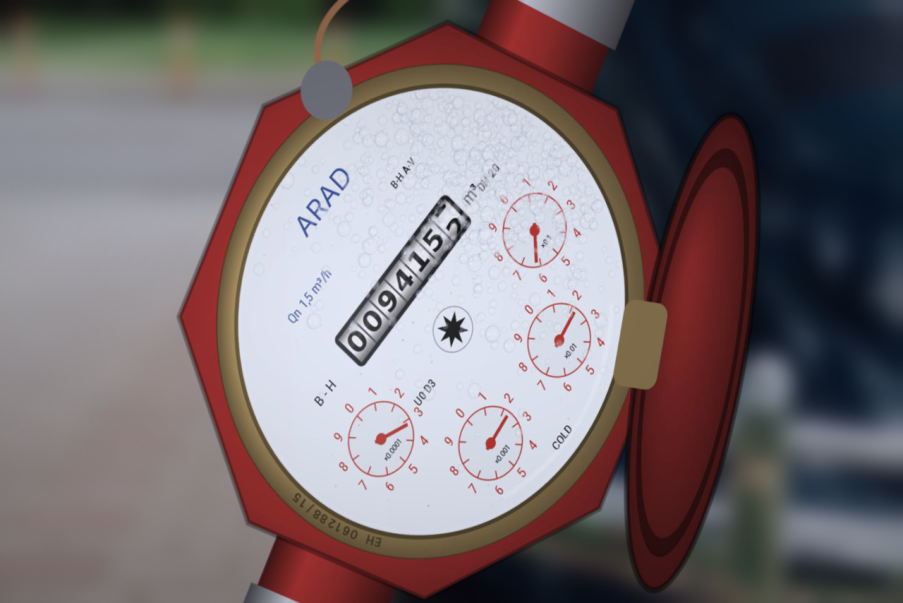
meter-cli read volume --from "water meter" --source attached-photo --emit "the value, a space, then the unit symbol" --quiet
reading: 94151.6223 m³
